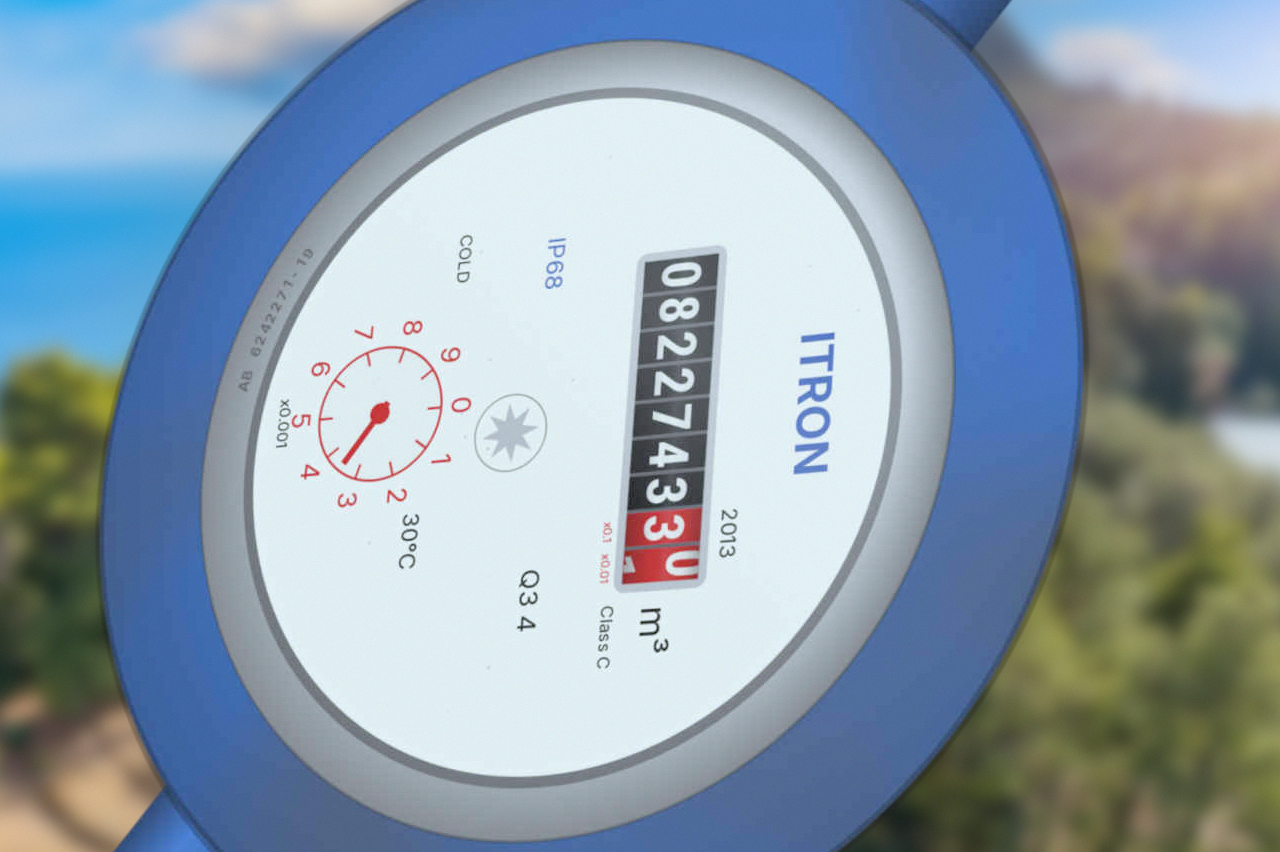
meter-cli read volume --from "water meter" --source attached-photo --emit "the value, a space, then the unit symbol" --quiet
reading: 822743.303 m³
